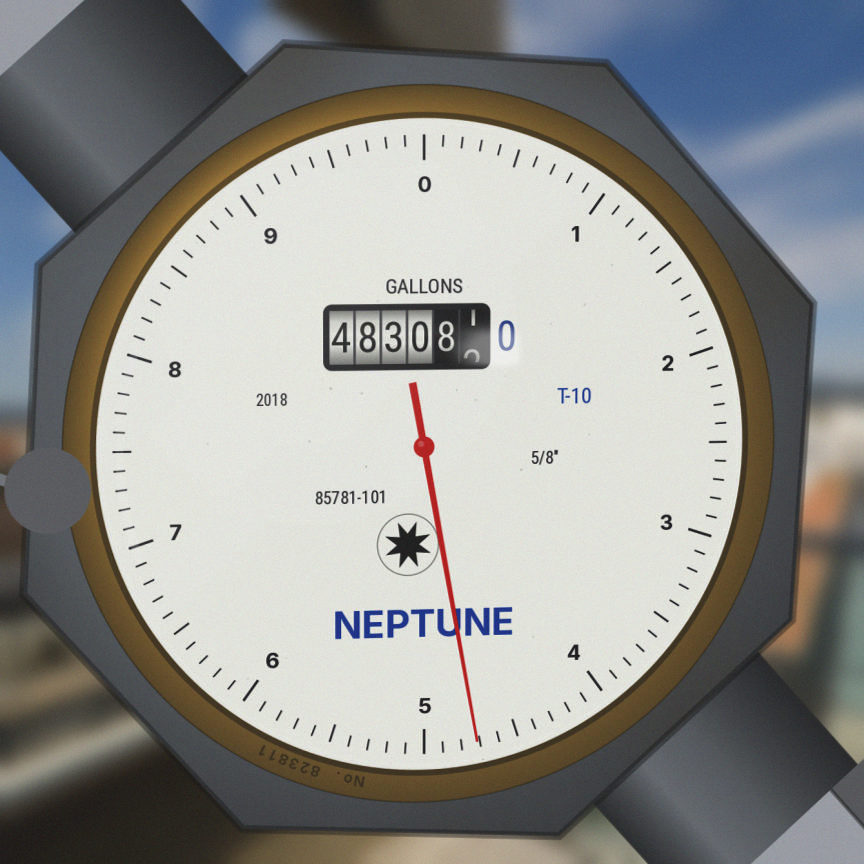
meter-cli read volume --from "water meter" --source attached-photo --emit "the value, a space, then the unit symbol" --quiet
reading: 4830814.7 gal
